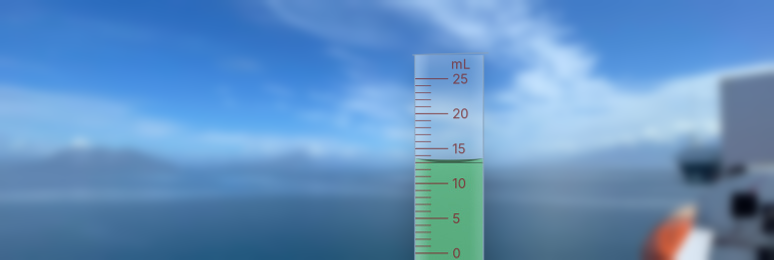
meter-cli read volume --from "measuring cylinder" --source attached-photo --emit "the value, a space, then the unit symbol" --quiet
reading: 13 mL
